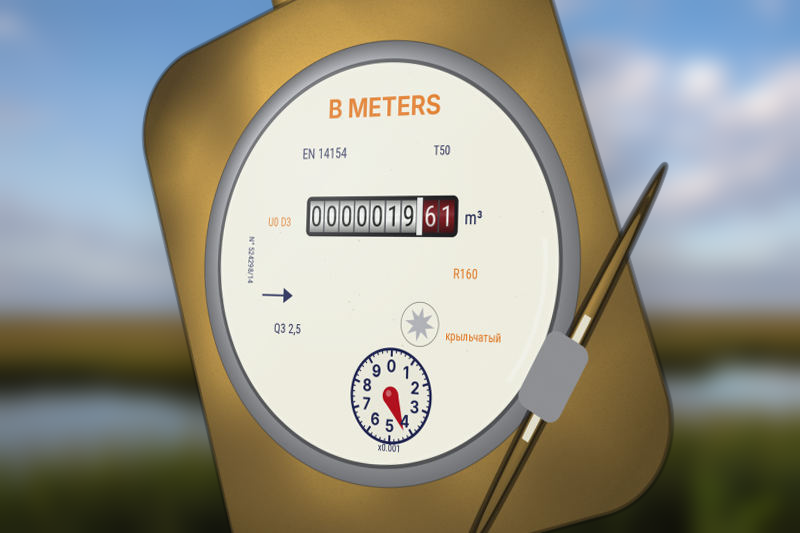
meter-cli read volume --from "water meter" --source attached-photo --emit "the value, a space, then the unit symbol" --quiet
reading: 19.614 m³
